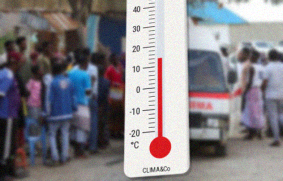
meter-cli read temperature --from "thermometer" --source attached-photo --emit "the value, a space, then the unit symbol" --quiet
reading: 14 °C
